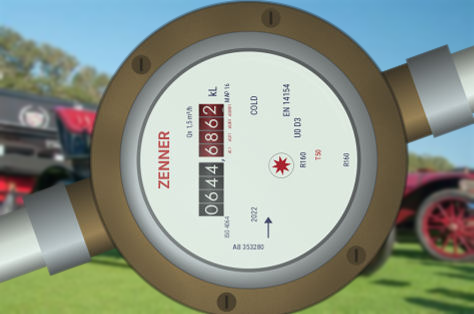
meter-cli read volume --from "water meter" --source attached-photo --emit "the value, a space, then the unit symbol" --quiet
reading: 644.6862 kL
